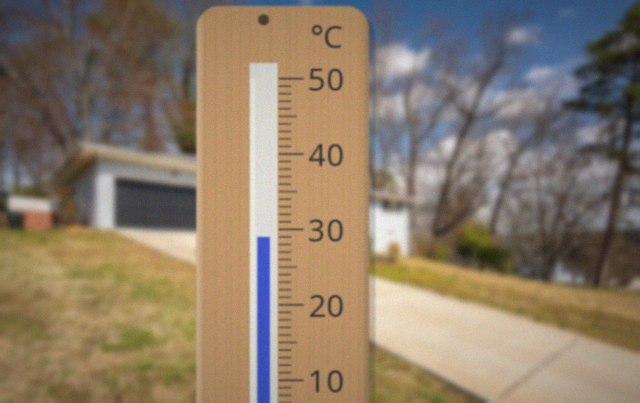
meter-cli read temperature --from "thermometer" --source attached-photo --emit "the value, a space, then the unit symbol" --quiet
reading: 29 °C
